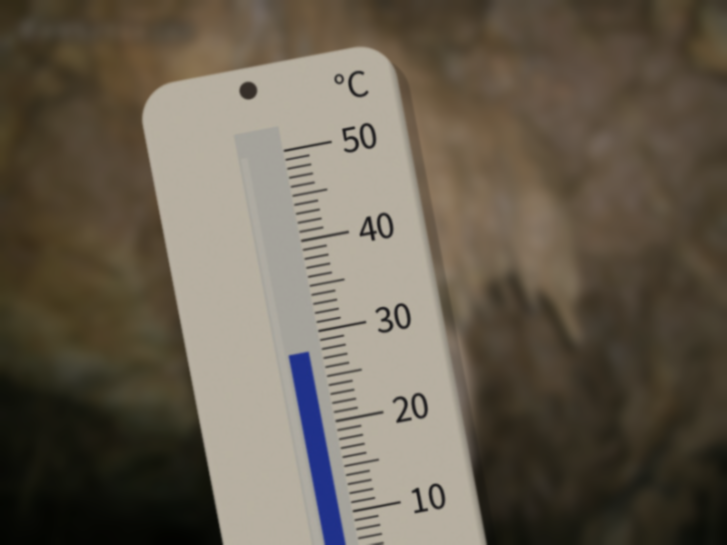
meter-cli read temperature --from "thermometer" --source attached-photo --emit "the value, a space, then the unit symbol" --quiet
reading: 28 °C
